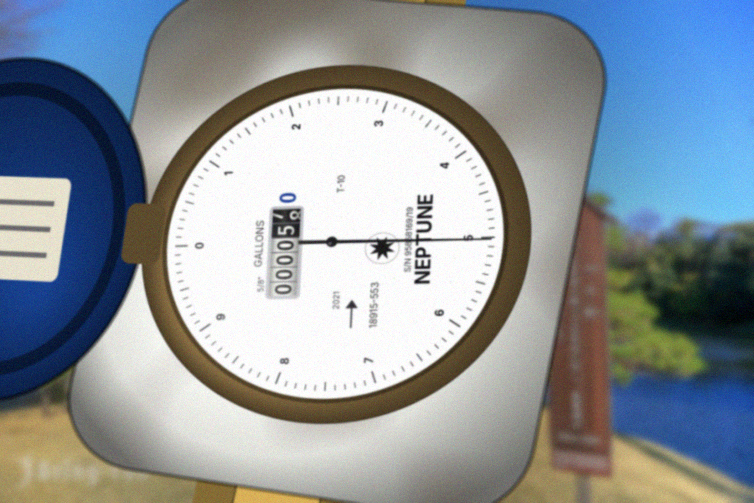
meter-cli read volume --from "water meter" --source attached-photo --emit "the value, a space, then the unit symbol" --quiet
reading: 575.0 gal
